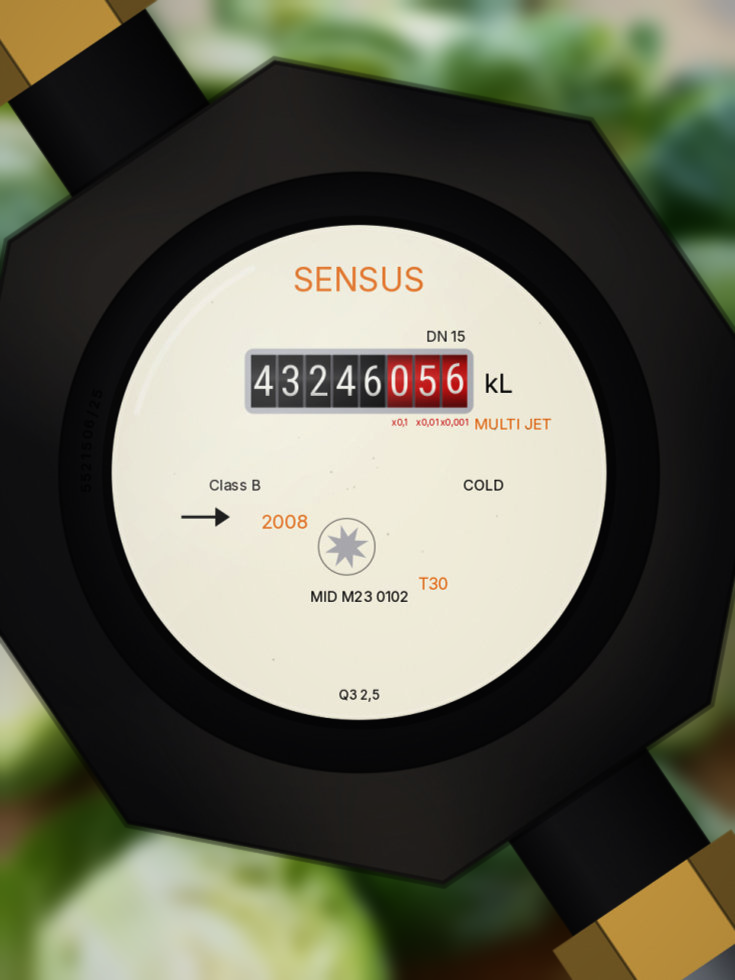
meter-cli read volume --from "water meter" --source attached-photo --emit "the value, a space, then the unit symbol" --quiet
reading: 43246.056 kL
